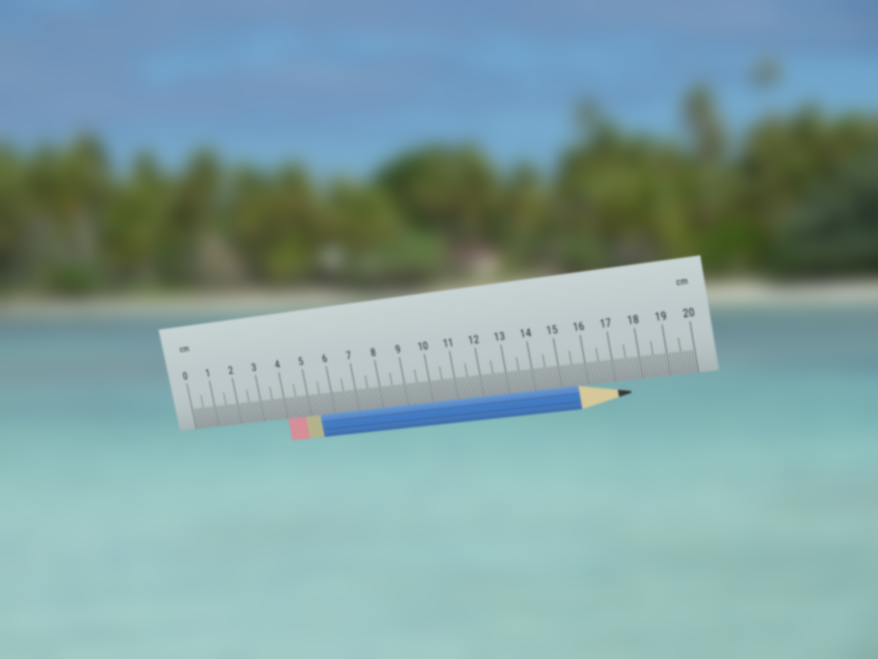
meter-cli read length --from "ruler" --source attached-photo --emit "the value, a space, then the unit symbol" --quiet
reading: 13.5 cm
